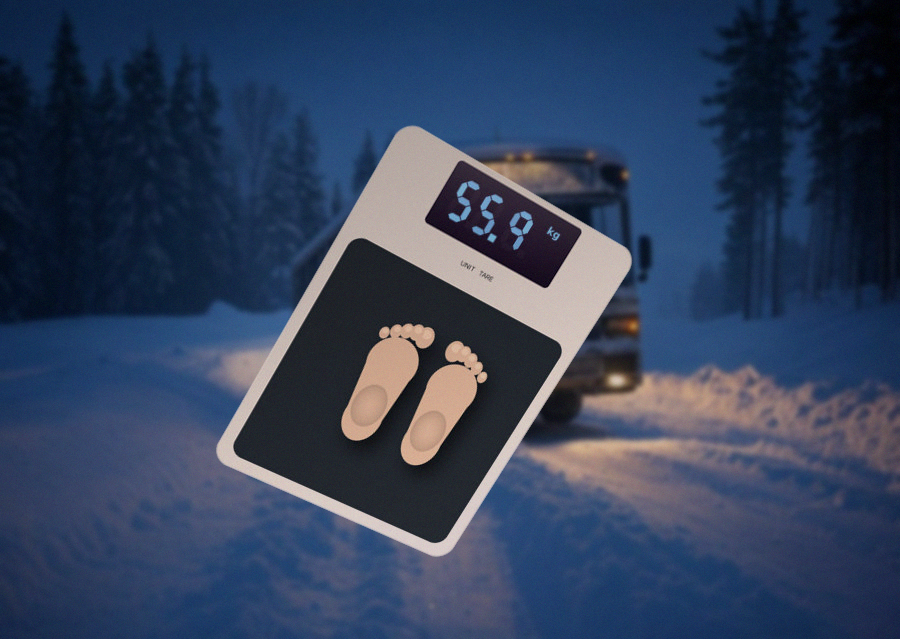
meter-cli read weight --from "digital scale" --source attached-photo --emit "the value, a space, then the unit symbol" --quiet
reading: 55.9 kg
